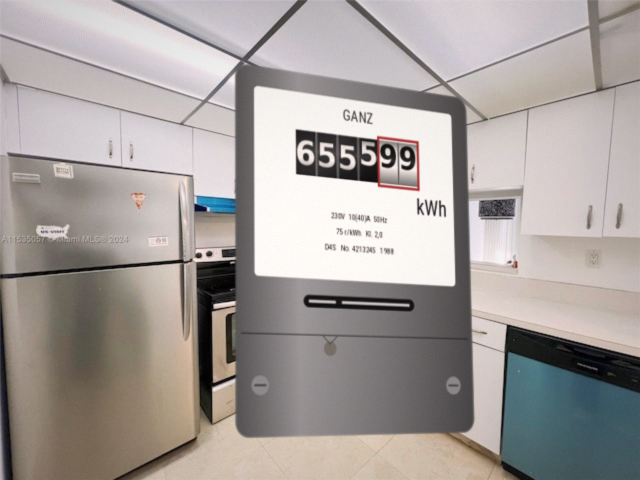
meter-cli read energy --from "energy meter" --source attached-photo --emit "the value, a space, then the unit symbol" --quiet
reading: 6555.99 kWh
